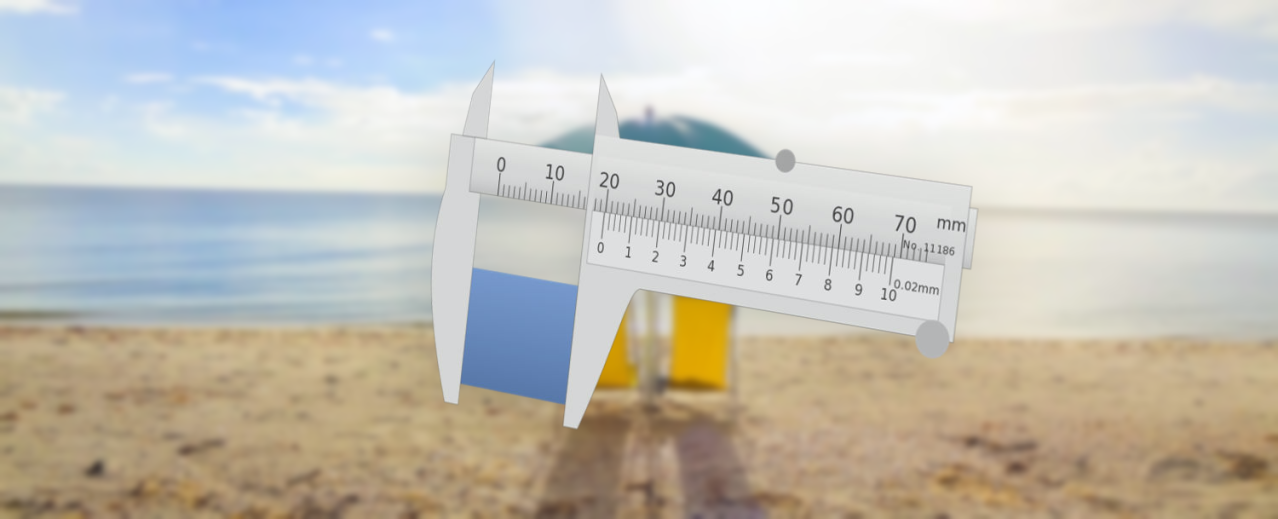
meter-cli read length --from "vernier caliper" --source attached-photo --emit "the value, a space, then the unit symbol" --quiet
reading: 19.8 mm
